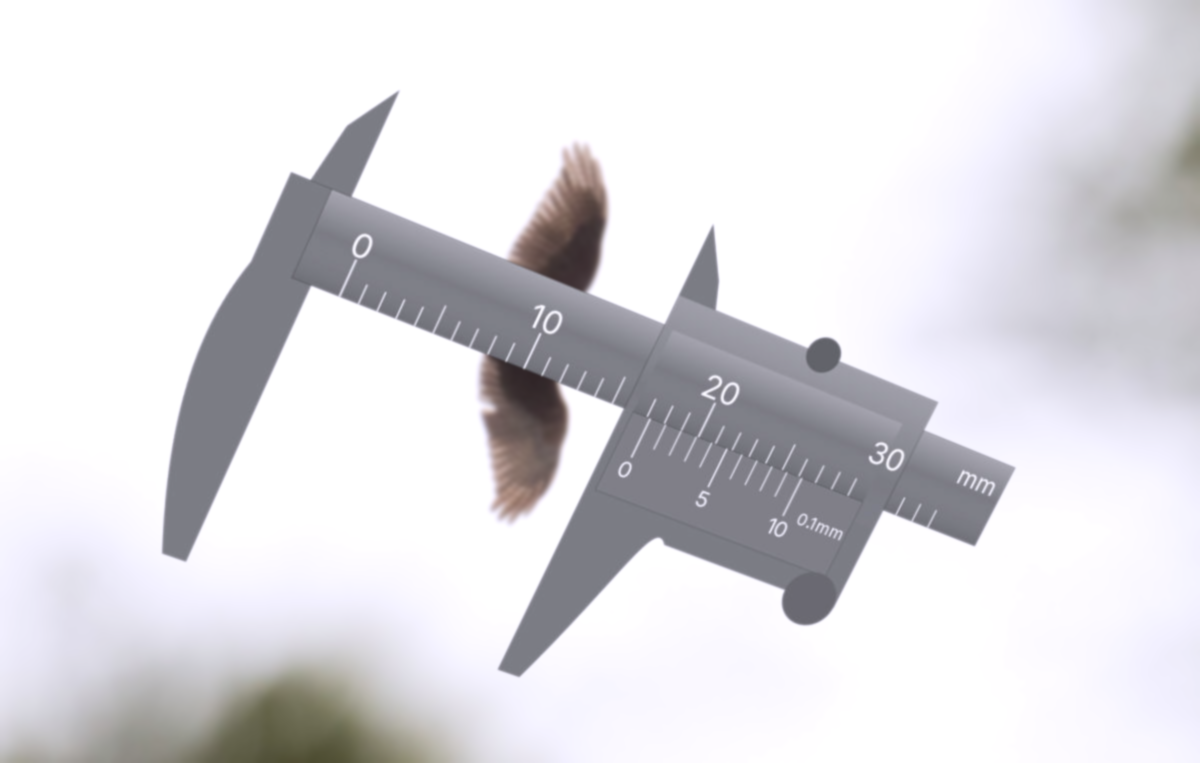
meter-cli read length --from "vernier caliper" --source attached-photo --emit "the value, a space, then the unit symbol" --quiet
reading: 17.2 mm
